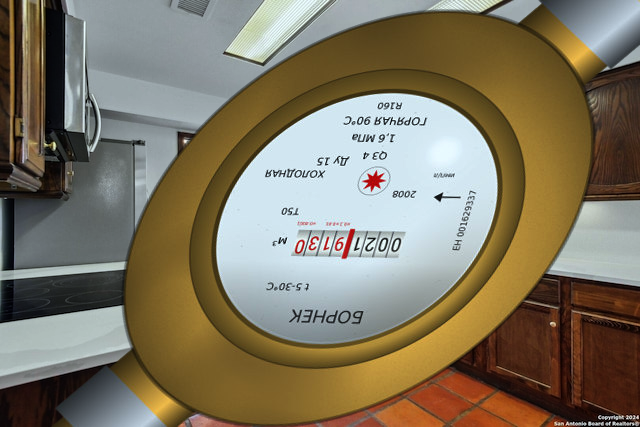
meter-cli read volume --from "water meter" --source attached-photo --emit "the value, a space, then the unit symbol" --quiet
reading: 21.9130 m³
